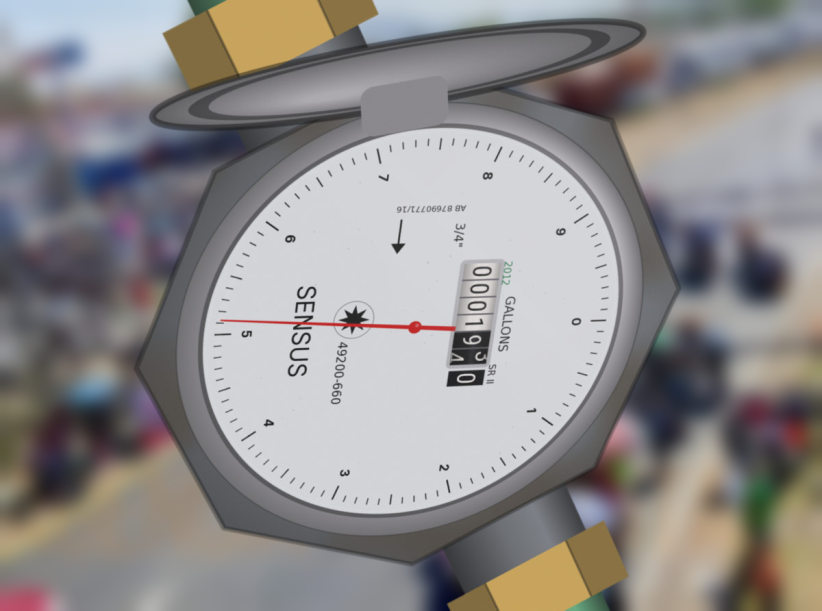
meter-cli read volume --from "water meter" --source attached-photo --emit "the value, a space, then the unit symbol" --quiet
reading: 1935.1 gal
